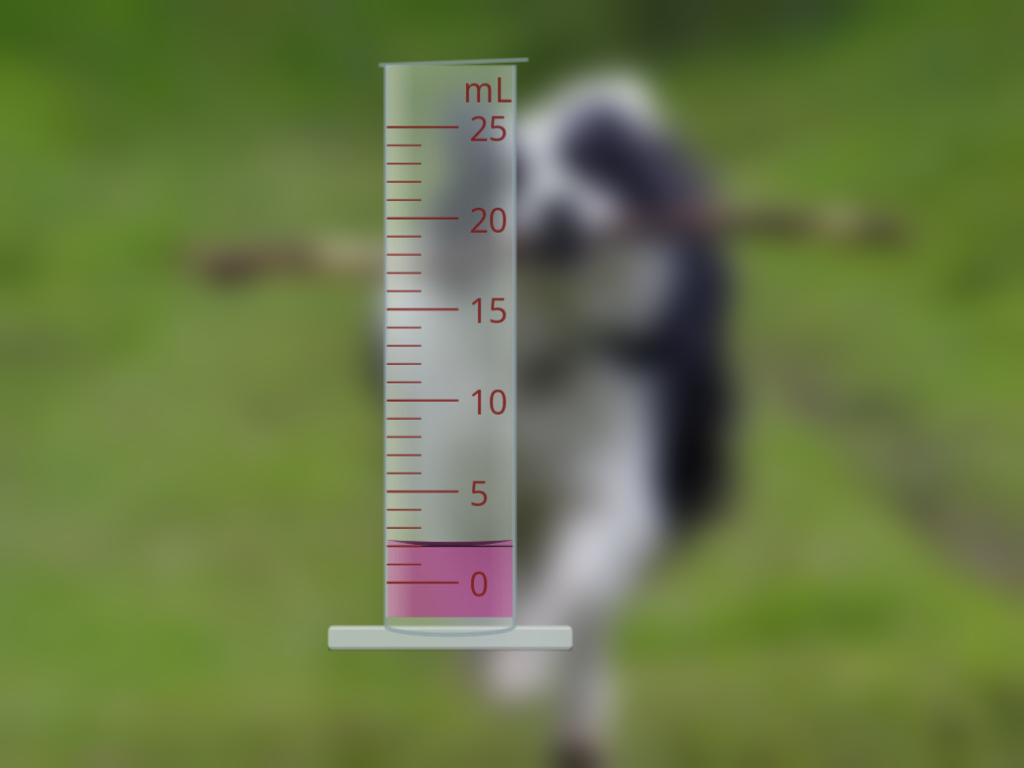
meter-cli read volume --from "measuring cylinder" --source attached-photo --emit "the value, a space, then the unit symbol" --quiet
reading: 2 mL
